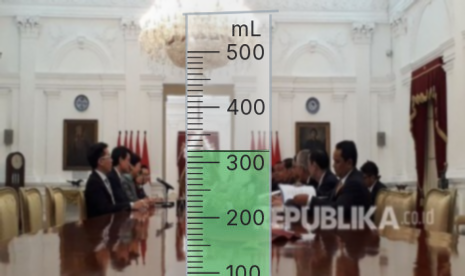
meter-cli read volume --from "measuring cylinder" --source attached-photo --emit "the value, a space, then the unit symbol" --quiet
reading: 320 mL
